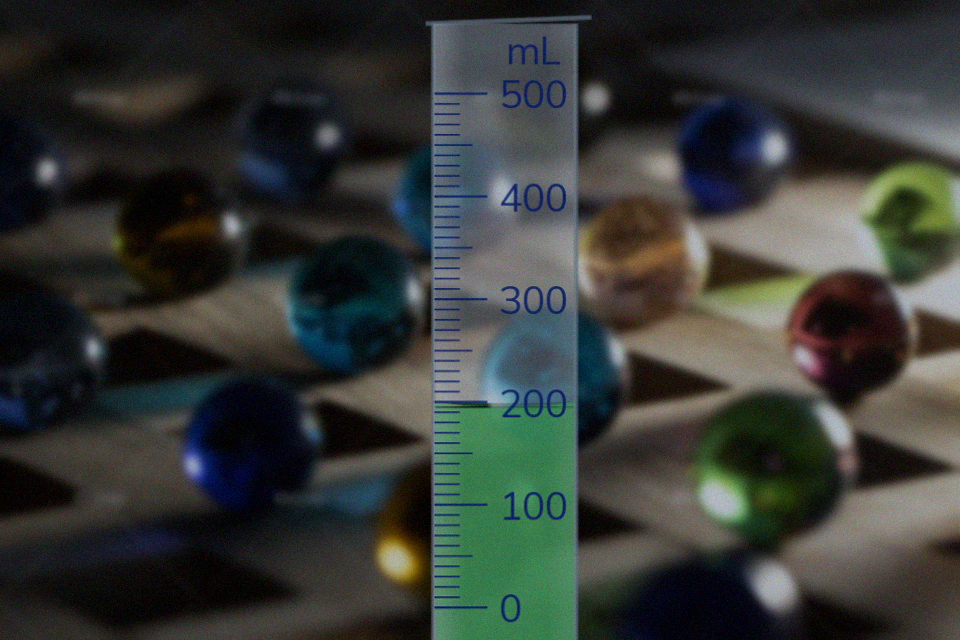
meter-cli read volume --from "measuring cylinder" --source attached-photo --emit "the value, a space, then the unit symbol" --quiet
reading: 195 mL
